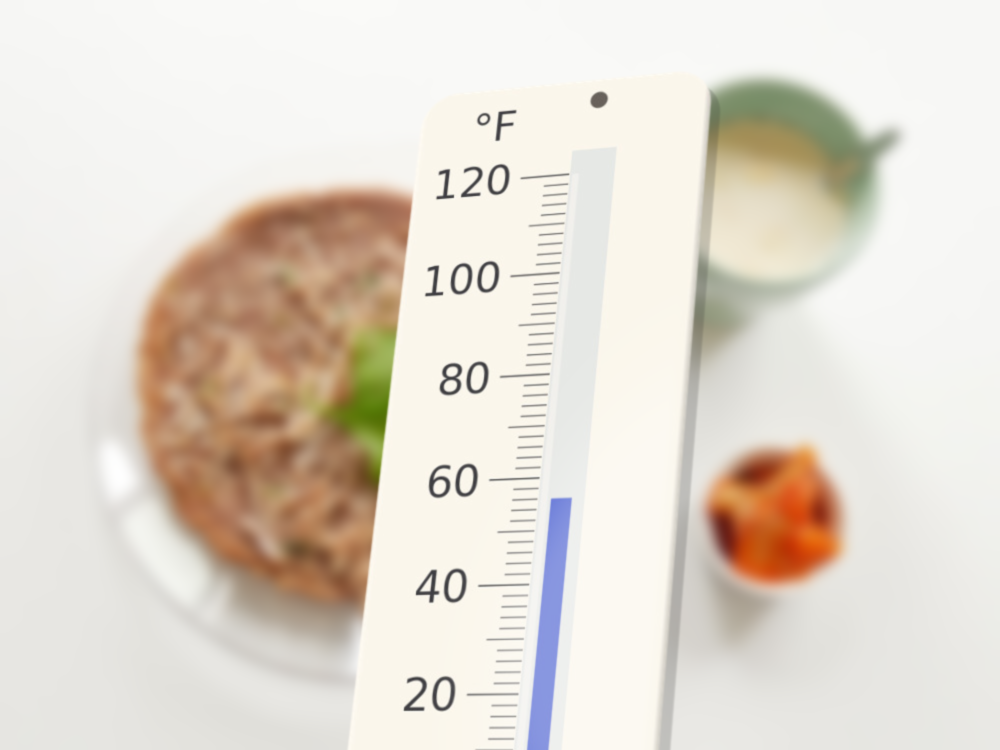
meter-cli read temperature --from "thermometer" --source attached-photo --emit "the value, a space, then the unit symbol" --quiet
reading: 56 °F
